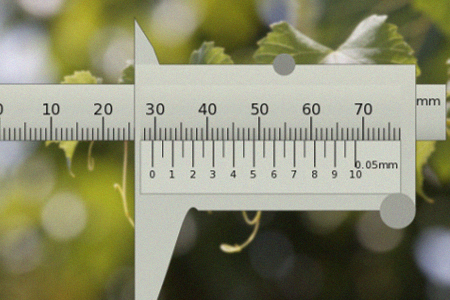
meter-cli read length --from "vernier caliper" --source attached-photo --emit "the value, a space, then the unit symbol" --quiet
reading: 29.5 mm
